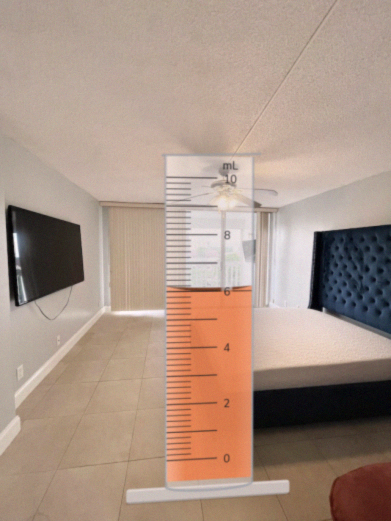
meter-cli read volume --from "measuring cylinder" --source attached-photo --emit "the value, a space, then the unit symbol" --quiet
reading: 6 mL
